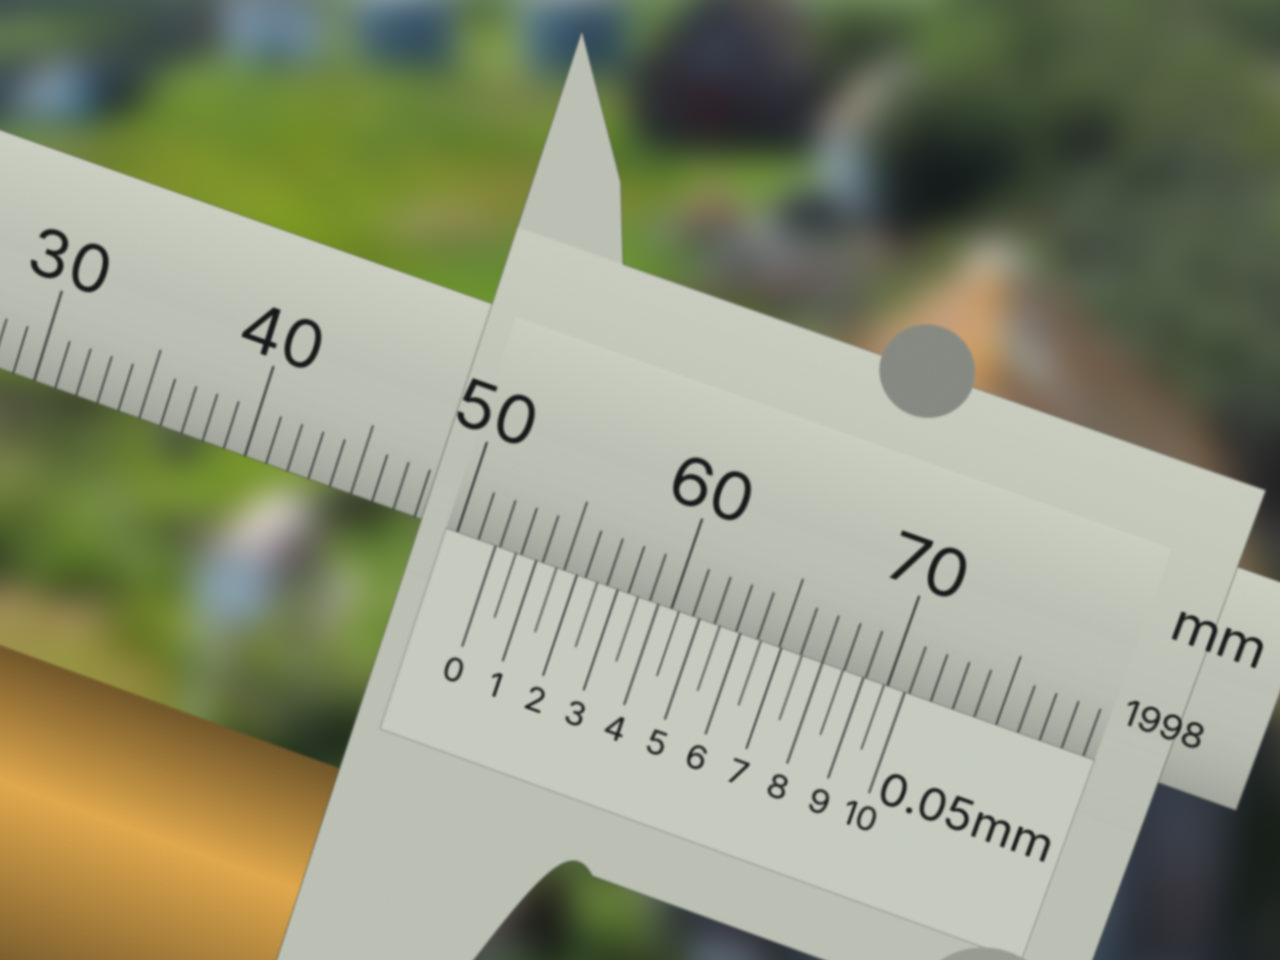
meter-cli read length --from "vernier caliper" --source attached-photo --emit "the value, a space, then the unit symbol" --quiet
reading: 51.8 mm
